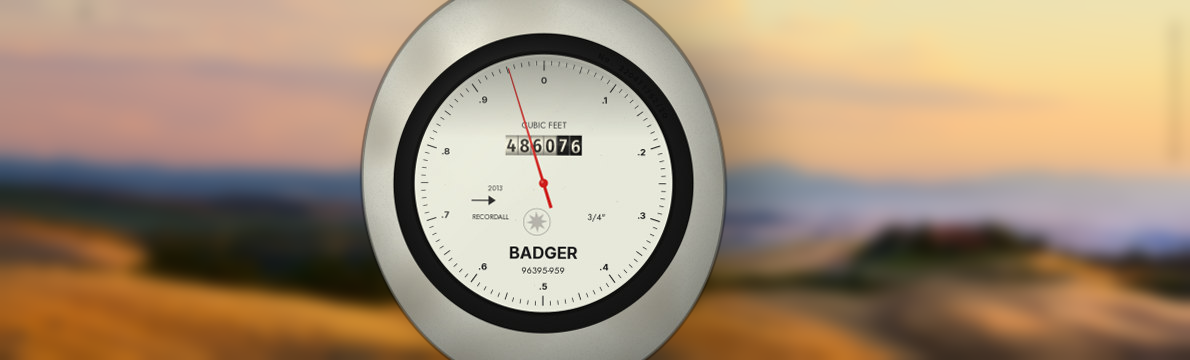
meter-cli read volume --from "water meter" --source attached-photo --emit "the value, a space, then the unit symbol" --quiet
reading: 486075.95 ft³
